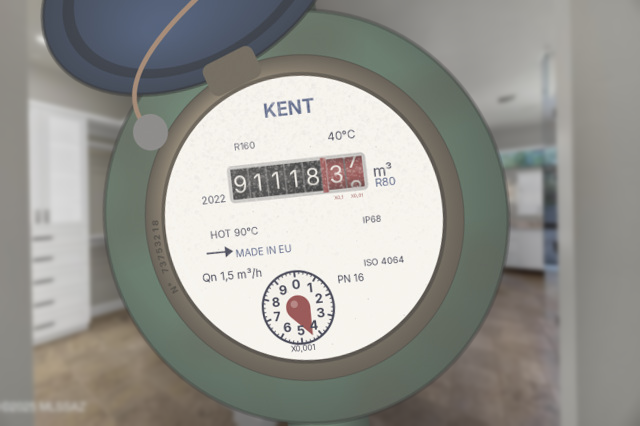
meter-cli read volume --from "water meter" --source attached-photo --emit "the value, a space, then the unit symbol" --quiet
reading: 91118.374 m³
